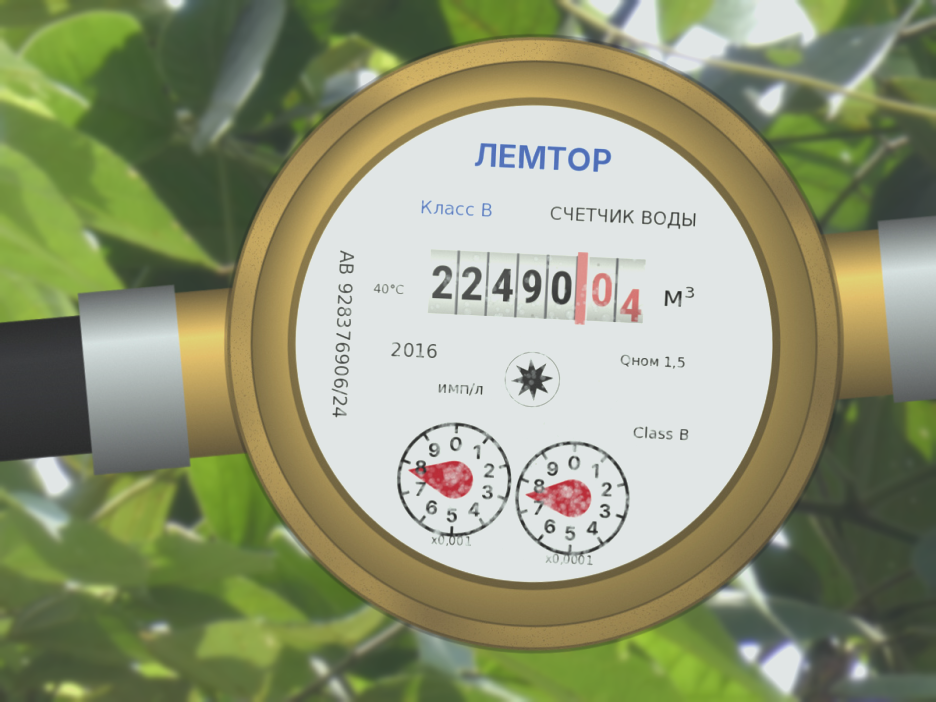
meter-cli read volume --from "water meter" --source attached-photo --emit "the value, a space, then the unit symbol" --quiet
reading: 22490.0377 m³
